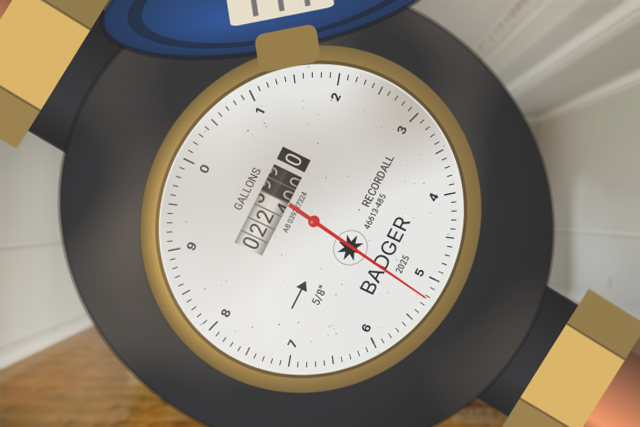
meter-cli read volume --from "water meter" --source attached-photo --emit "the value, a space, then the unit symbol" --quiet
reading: 223995.2 gal
